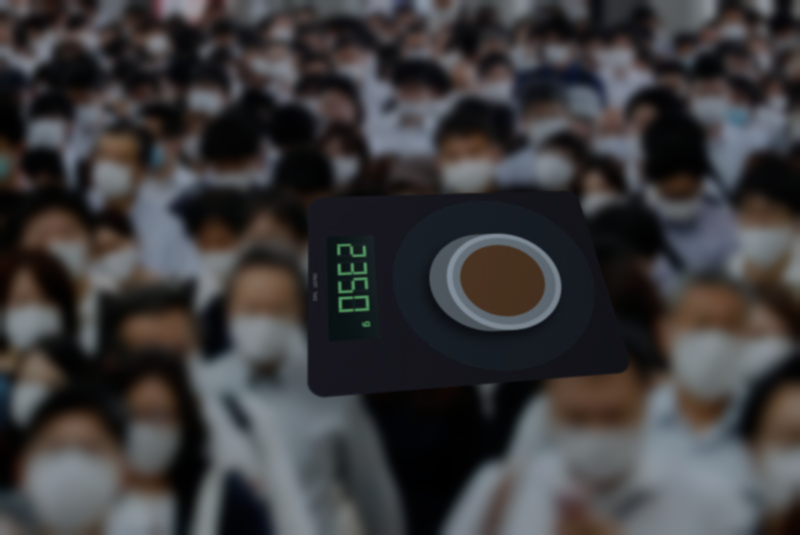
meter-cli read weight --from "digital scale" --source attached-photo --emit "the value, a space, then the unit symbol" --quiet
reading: 2350 g
